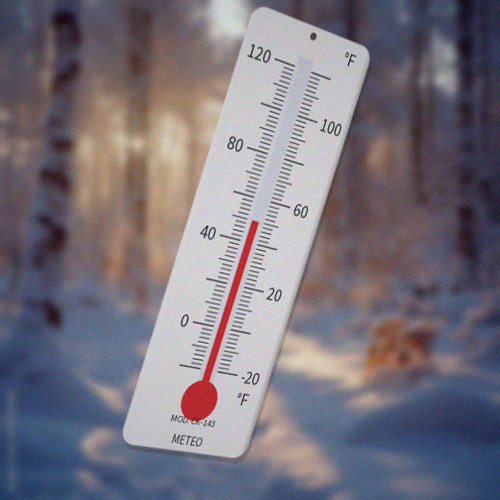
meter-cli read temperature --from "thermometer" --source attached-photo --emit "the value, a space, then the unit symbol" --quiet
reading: 50 °F
